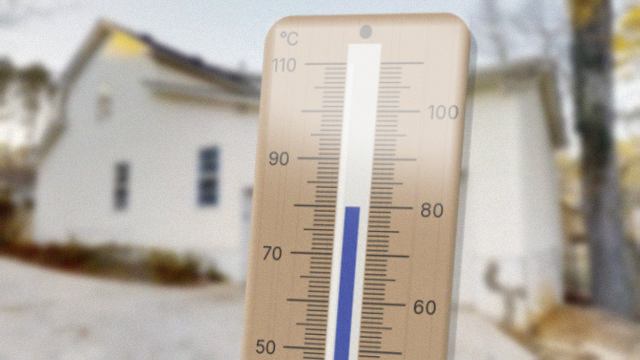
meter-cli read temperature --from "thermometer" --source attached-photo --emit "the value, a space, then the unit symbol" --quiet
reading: 80 °C
